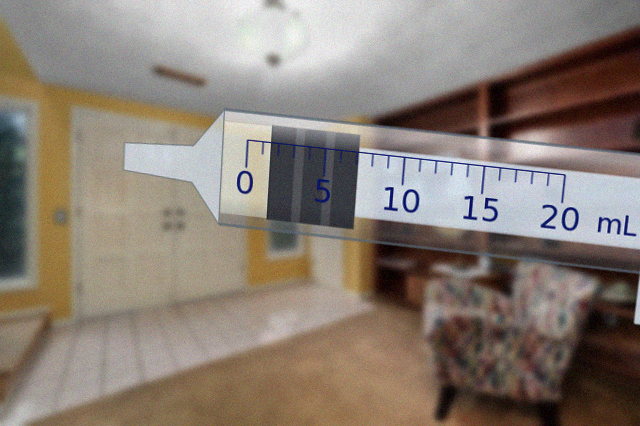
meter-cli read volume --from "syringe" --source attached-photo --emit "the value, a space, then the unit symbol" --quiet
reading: 1.5 mL
